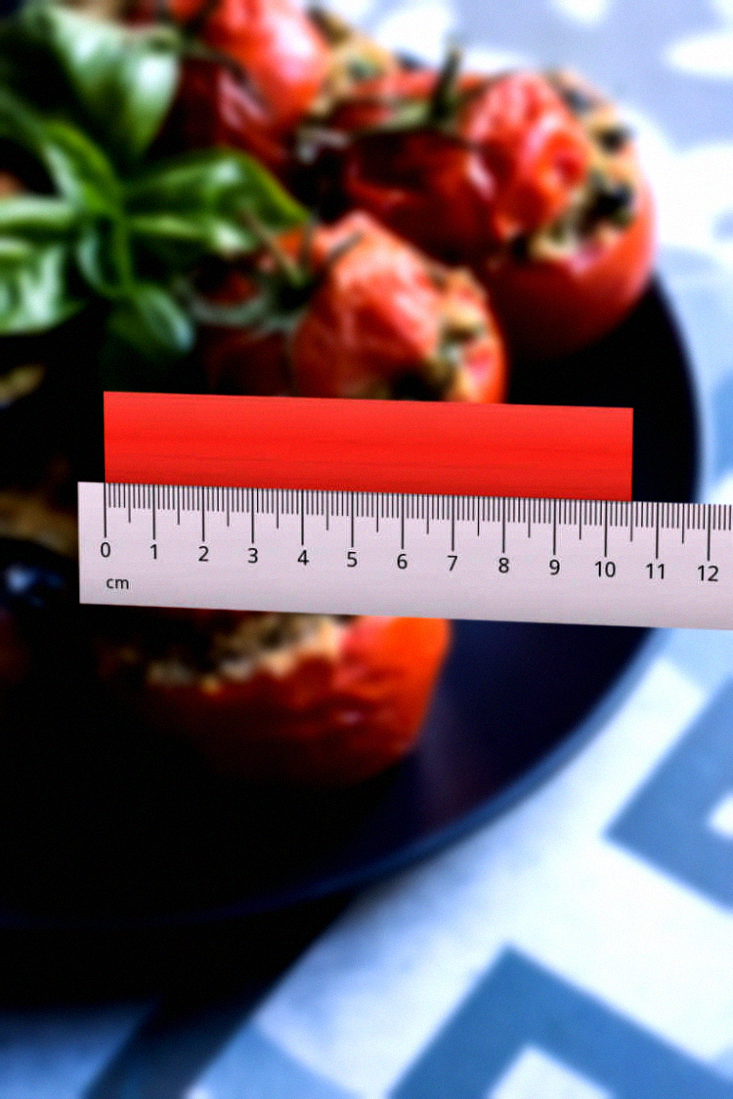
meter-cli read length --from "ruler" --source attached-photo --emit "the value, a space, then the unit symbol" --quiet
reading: 10.5 cm
